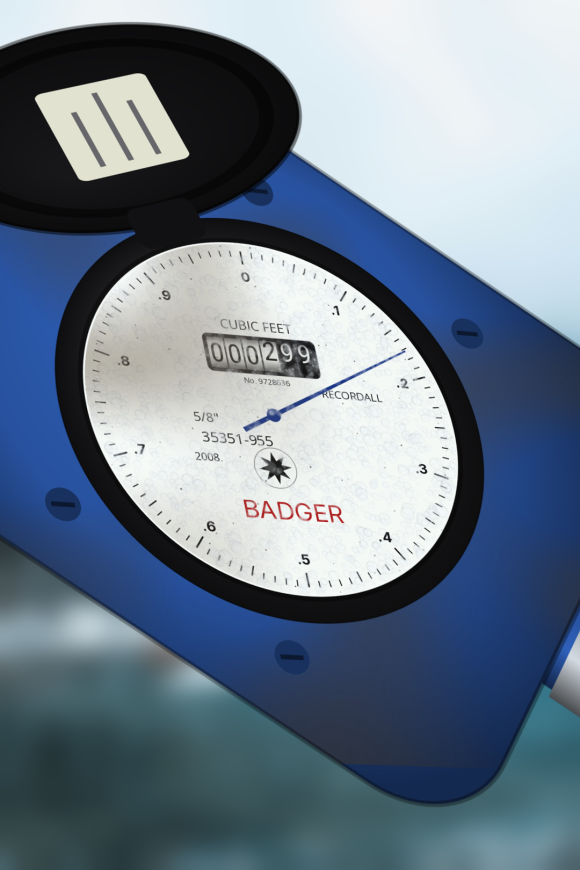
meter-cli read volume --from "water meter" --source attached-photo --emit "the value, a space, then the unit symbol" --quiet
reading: 299.17 ft³
